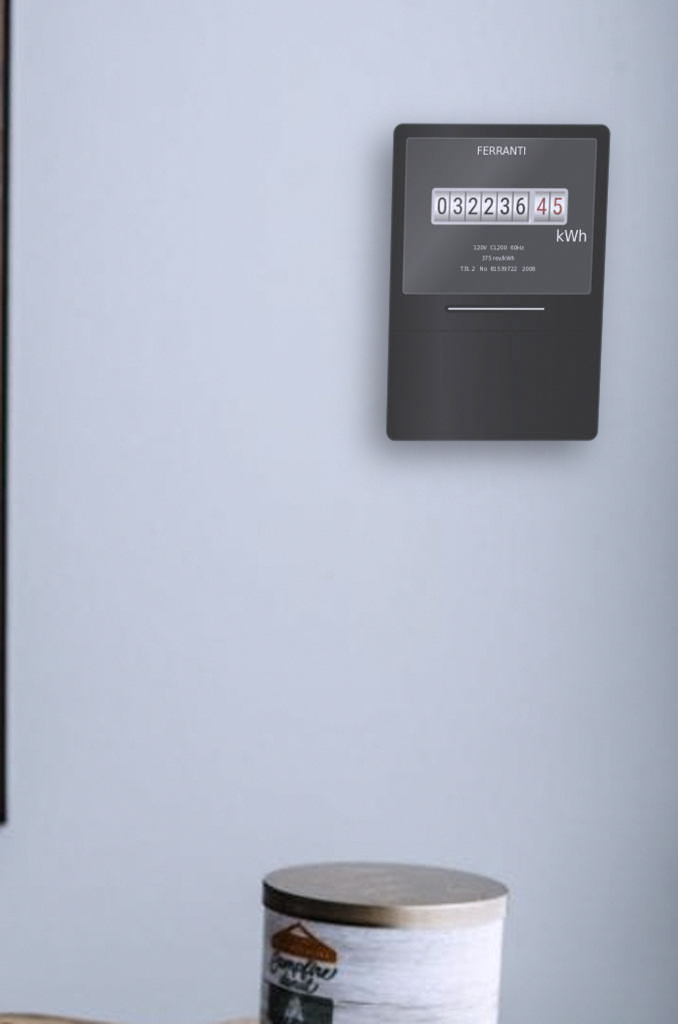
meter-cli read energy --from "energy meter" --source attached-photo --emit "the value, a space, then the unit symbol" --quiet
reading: 32236.45 kWh
